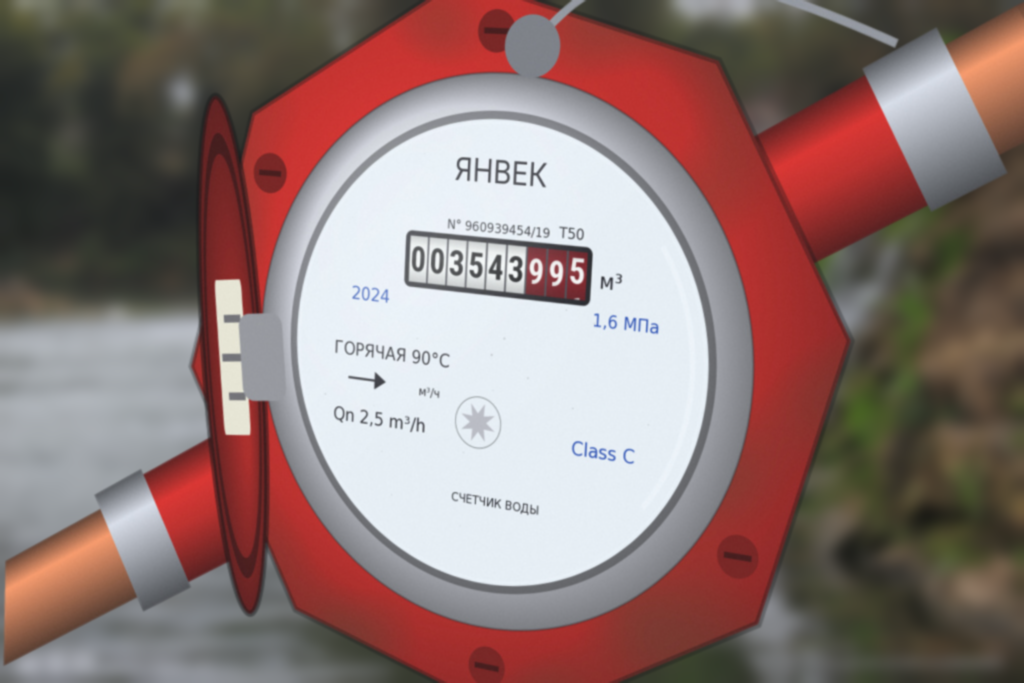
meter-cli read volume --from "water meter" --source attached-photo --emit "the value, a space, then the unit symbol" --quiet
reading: 3543.995 m³
